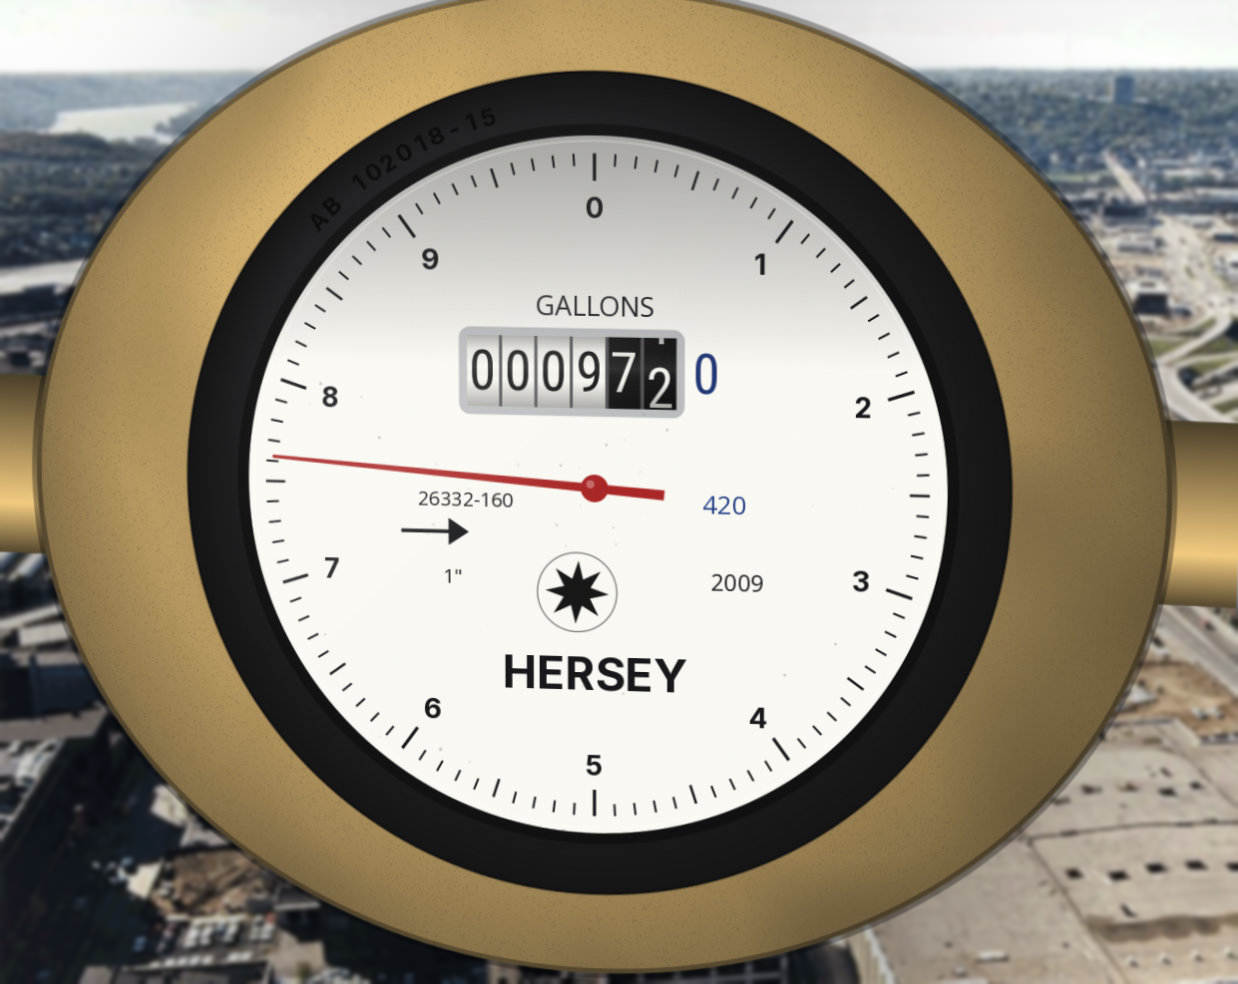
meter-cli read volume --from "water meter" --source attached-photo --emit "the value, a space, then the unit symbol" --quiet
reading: 9717.6 gal
